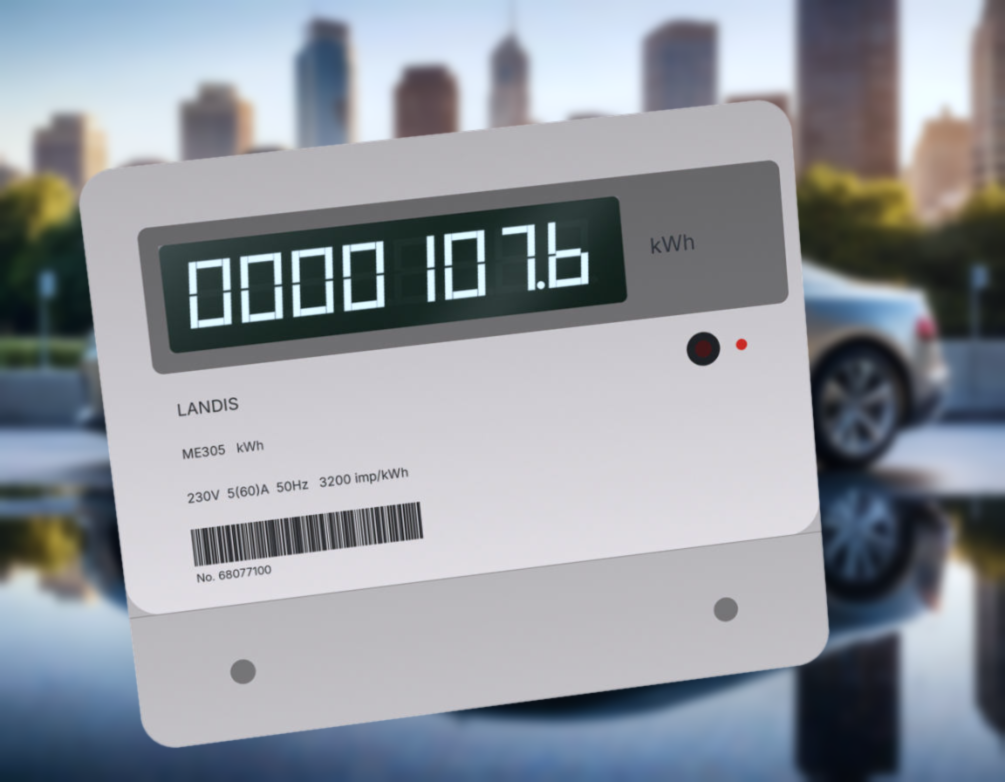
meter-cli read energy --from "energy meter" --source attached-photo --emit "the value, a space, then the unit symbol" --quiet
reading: 107.6 kWh
